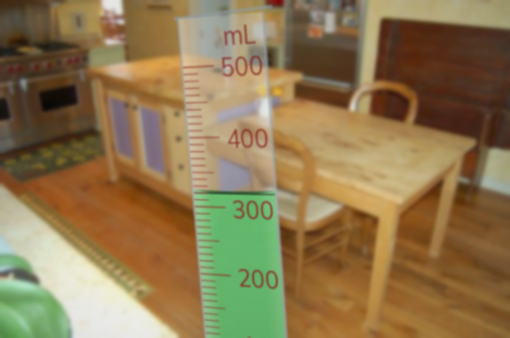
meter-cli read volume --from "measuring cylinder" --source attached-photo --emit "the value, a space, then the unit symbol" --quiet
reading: 320 mL
